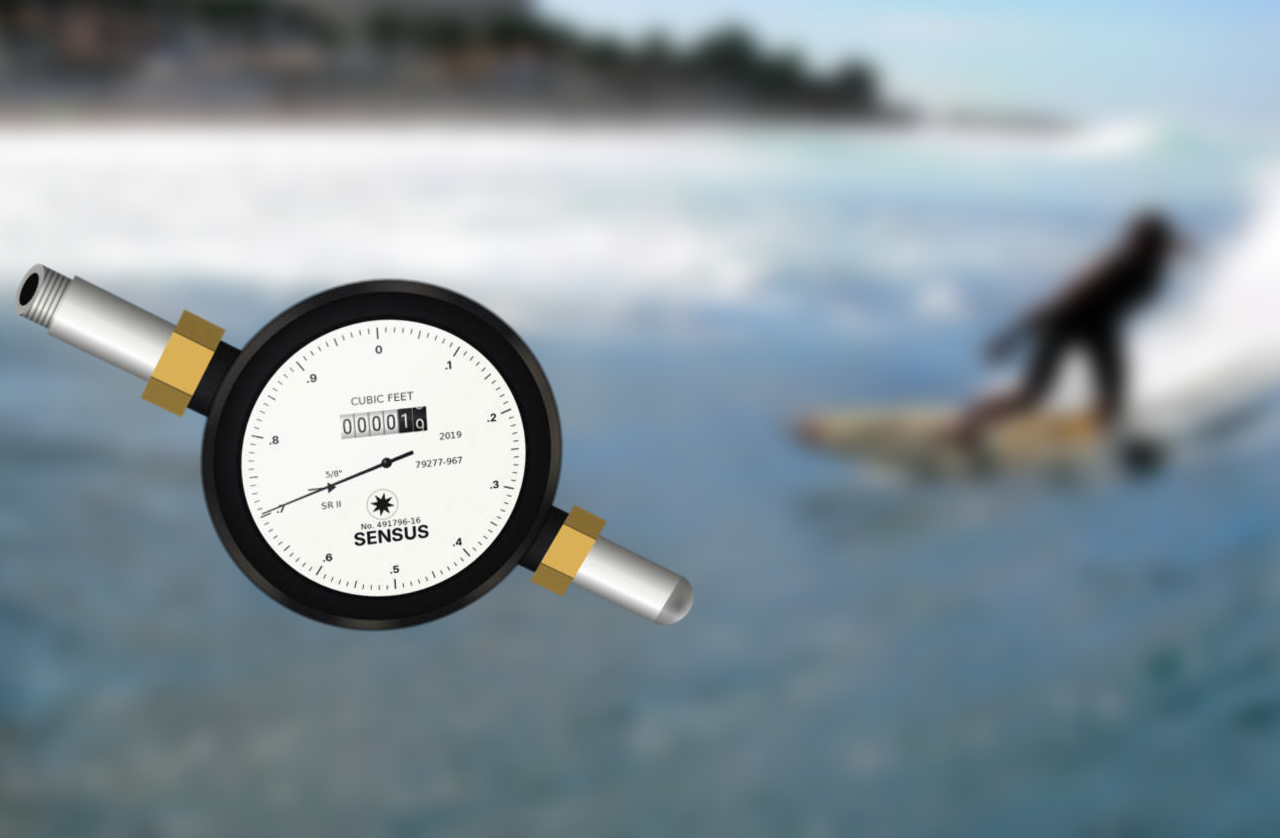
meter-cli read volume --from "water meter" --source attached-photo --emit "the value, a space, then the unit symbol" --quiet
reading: 18.70 ft³
